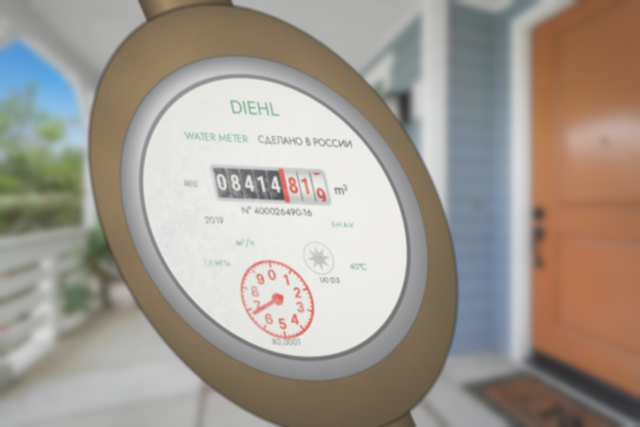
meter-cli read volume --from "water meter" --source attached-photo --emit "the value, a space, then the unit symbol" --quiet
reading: 8414.8186 m³
